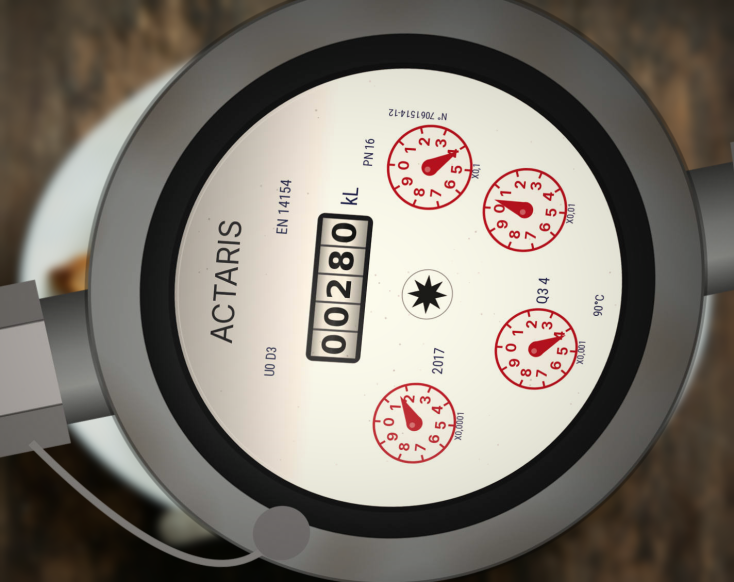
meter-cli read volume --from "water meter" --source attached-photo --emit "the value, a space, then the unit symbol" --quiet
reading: 280.4041 kL
